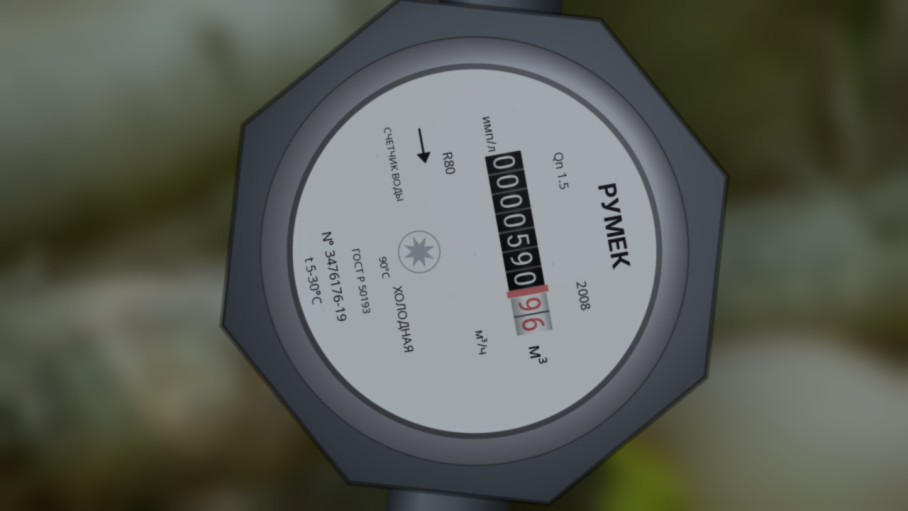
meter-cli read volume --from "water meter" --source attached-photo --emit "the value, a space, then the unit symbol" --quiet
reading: 590.96 m³
